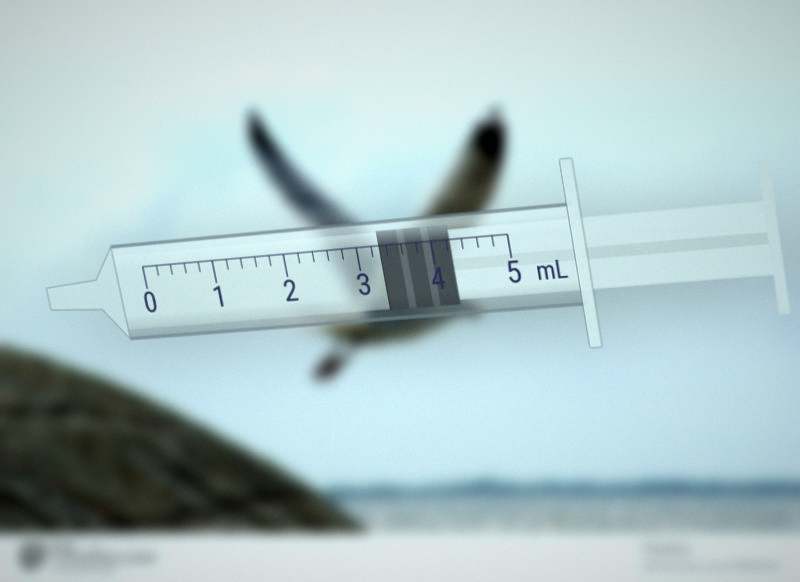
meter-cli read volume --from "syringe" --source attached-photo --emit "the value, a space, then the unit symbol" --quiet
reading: 3.3 mL
